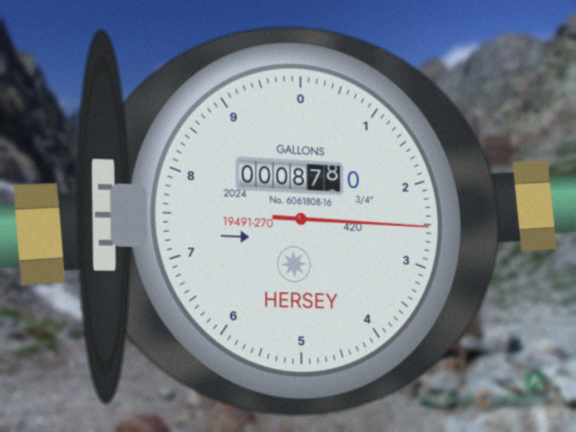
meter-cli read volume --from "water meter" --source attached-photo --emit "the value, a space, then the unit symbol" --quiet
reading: 8782.5 gal
